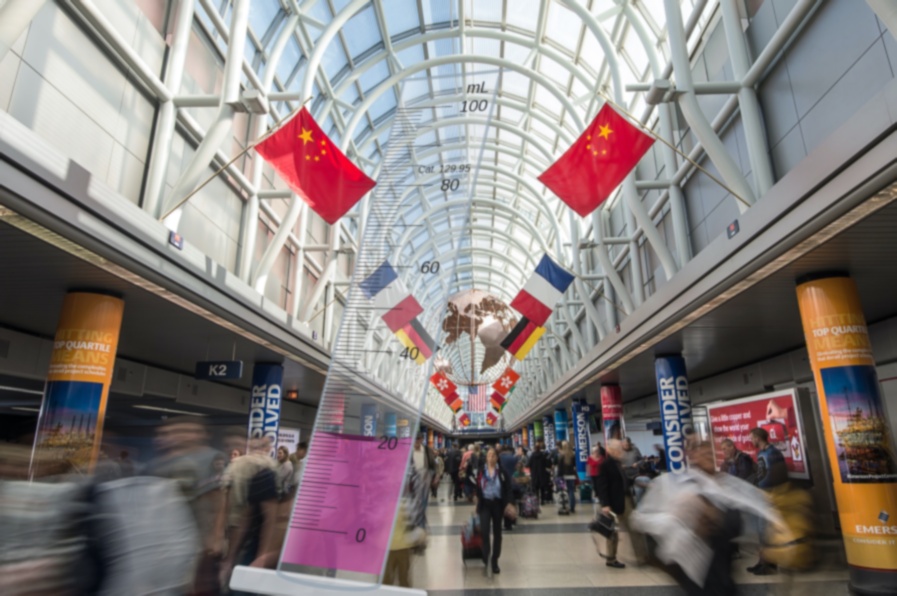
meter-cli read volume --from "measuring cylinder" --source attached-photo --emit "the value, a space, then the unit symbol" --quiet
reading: 20 mL
